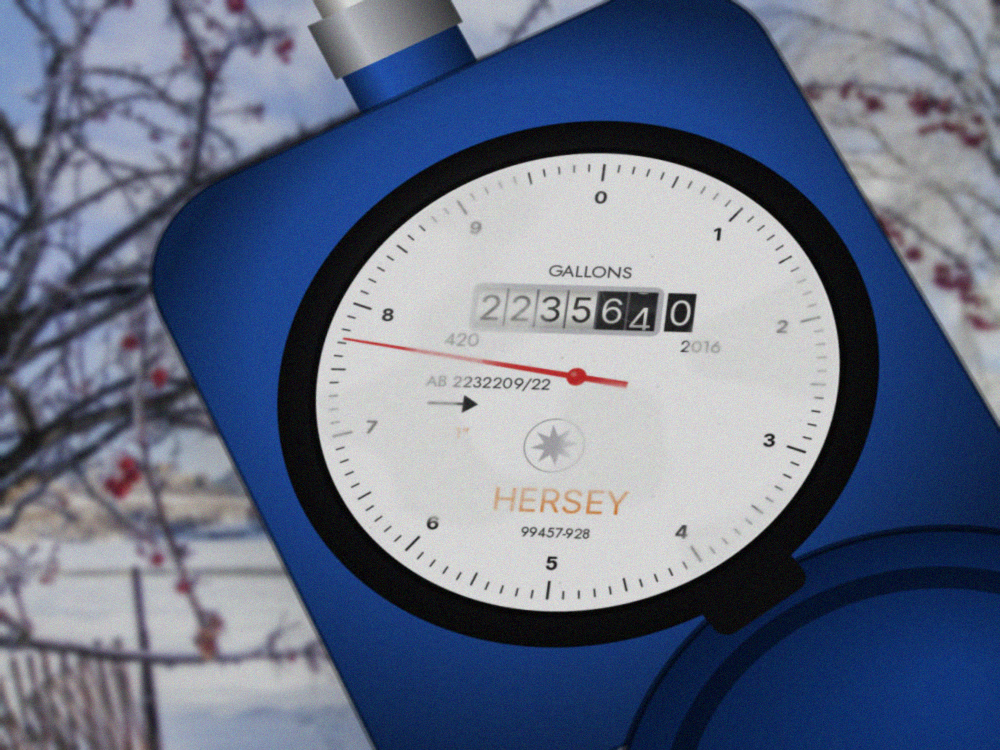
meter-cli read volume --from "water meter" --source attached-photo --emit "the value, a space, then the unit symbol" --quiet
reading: 2235637.7 gal
